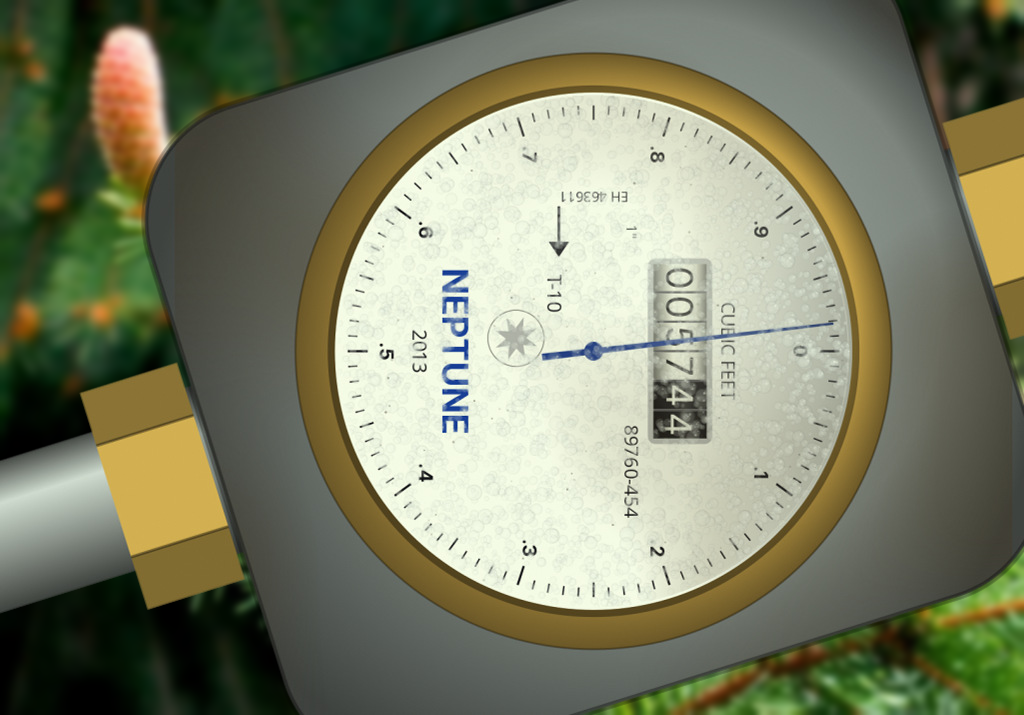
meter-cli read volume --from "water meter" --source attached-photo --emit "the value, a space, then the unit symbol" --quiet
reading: 5743.98 ft³
